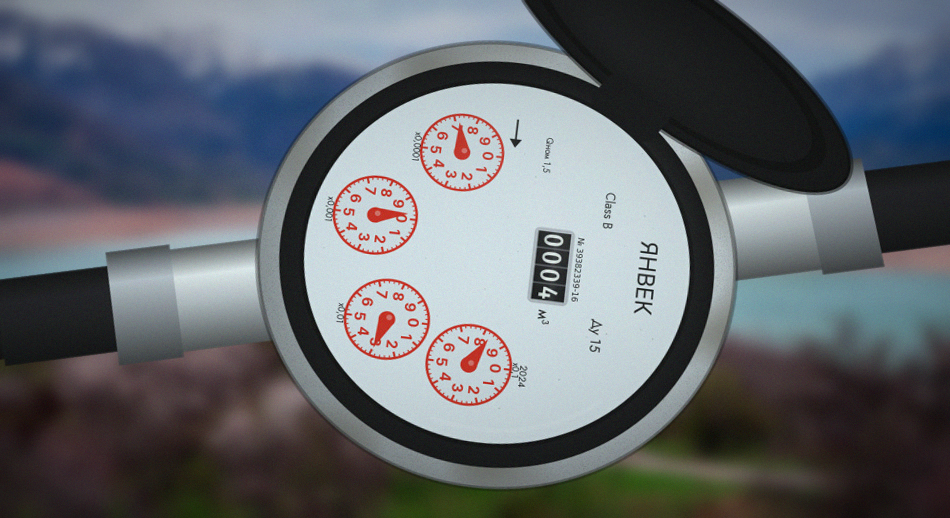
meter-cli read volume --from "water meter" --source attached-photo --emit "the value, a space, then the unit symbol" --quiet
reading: 4.8297 m³
